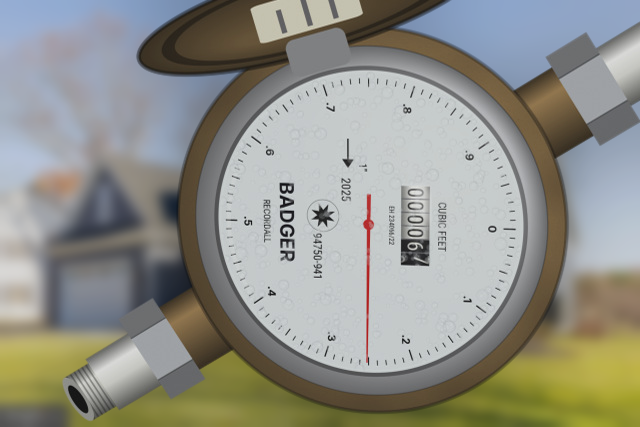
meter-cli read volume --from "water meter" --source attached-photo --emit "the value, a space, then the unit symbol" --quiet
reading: 67.25 ft³
